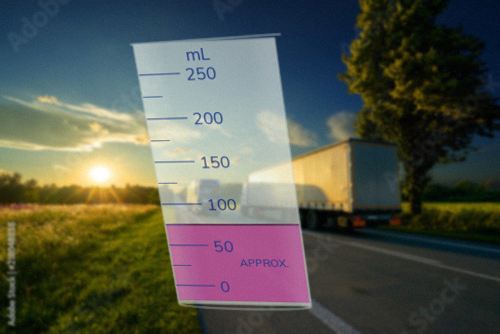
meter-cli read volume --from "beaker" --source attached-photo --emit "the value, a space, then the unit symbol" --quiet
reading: 75 mL
